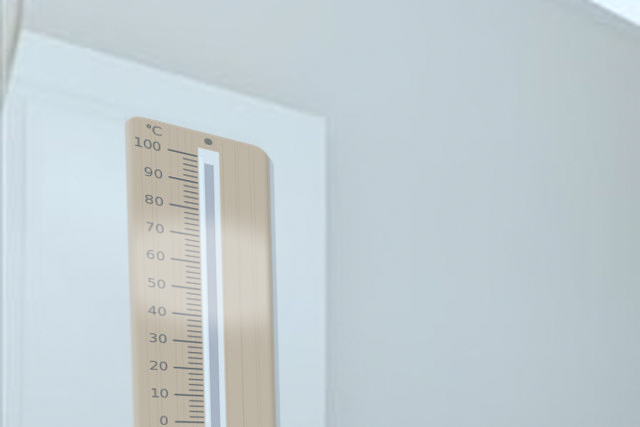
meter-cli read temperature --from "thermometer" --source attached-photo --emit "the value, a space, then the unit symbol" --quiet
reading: 98 °C
